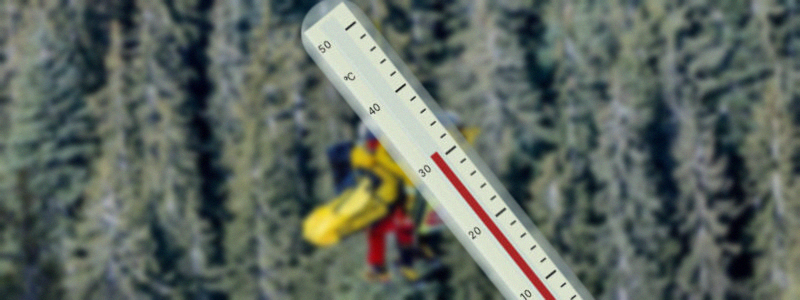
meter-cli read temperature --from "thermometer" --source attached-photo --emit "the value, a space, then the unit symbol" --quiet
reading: 31 °C
